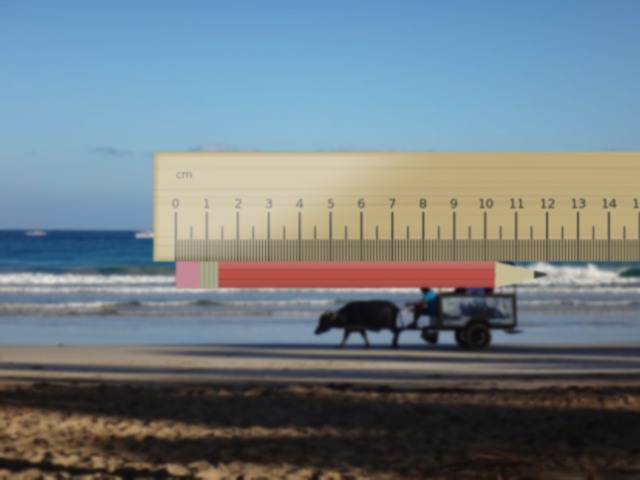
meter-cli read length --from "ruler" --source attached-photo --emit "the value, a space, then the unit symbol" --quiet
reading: 12 cm
